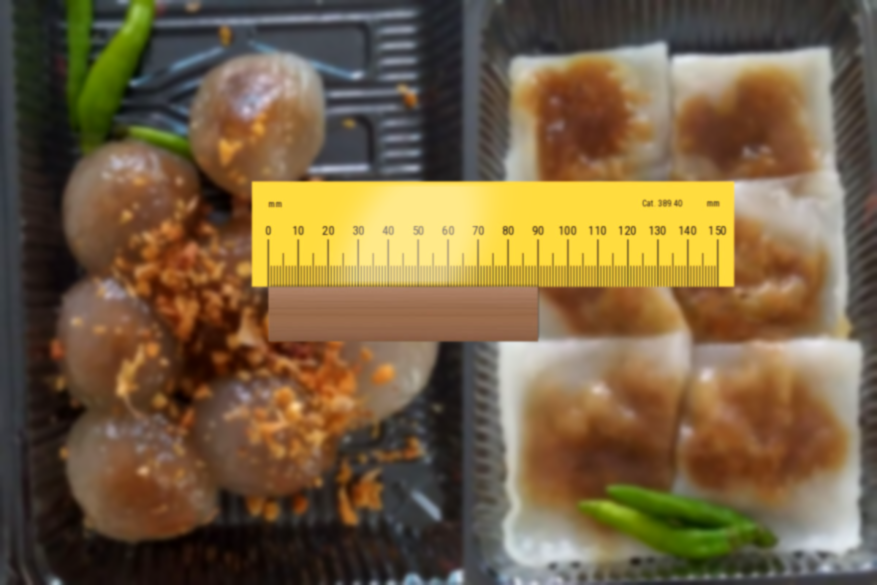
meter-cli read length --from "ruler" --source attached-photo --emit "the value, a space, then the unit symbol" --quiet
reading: 90 mm
